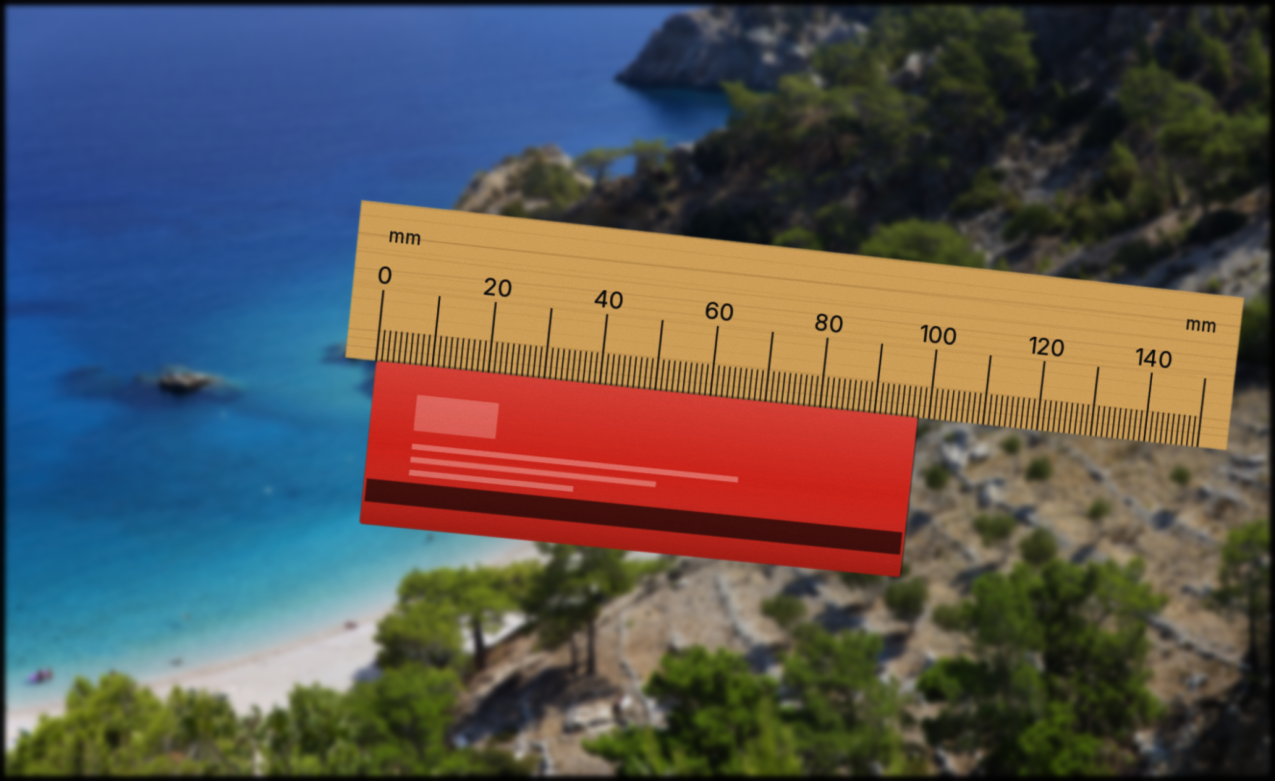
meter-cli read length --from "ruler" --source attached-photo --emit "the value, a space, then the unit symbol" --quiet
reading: 98 mm
